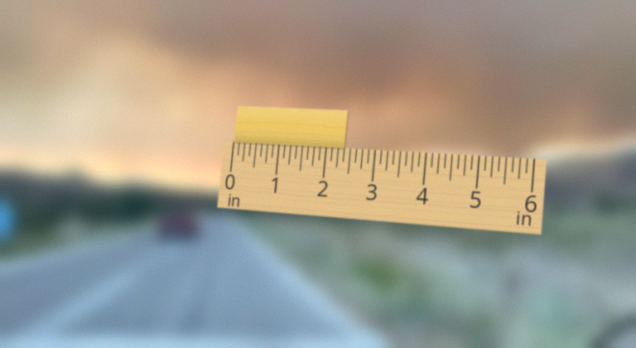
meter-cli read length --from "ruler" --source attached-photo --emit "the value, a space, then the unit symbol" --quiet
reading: 2.375 in
